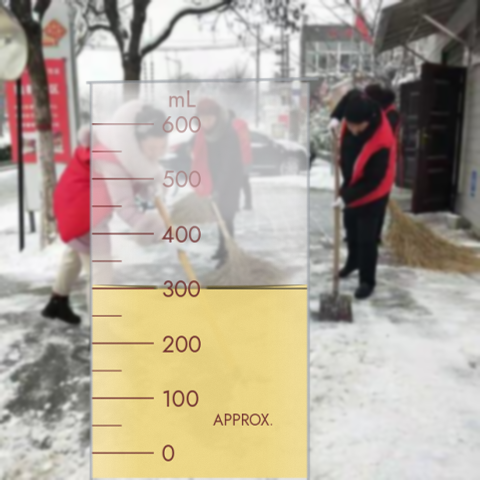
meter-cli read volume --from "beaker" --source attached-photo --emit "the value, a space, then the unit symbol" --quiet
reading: 300 mL
